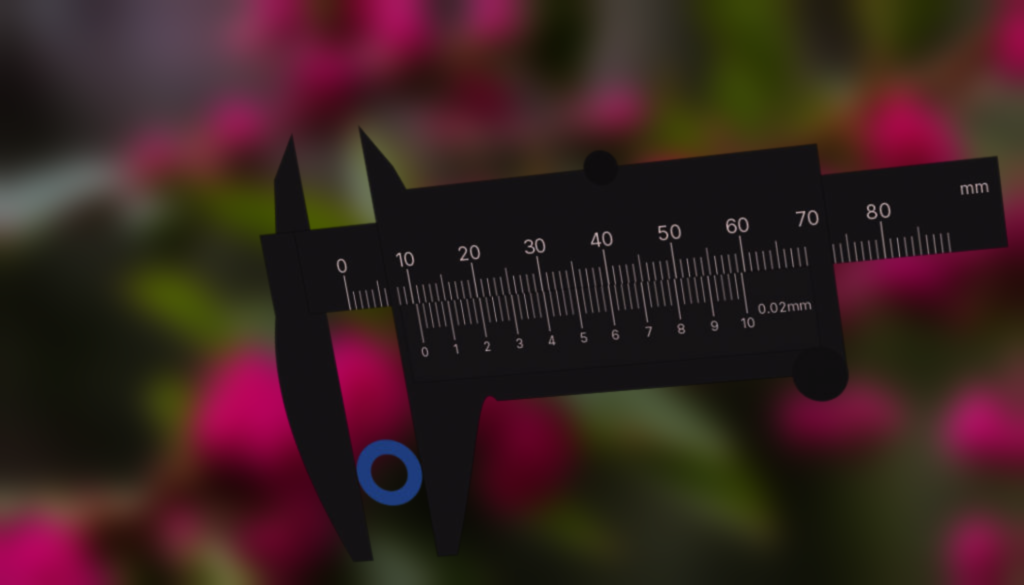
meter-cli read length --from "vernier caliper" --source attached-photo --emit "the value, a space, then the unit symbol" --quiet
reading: 10.5 mm
